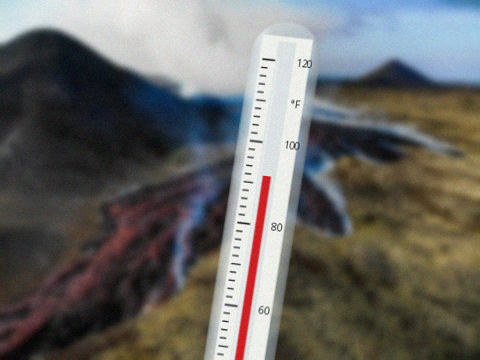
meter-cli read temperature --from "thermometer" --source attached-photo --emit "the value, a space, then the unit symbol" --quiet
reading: 92 °F
